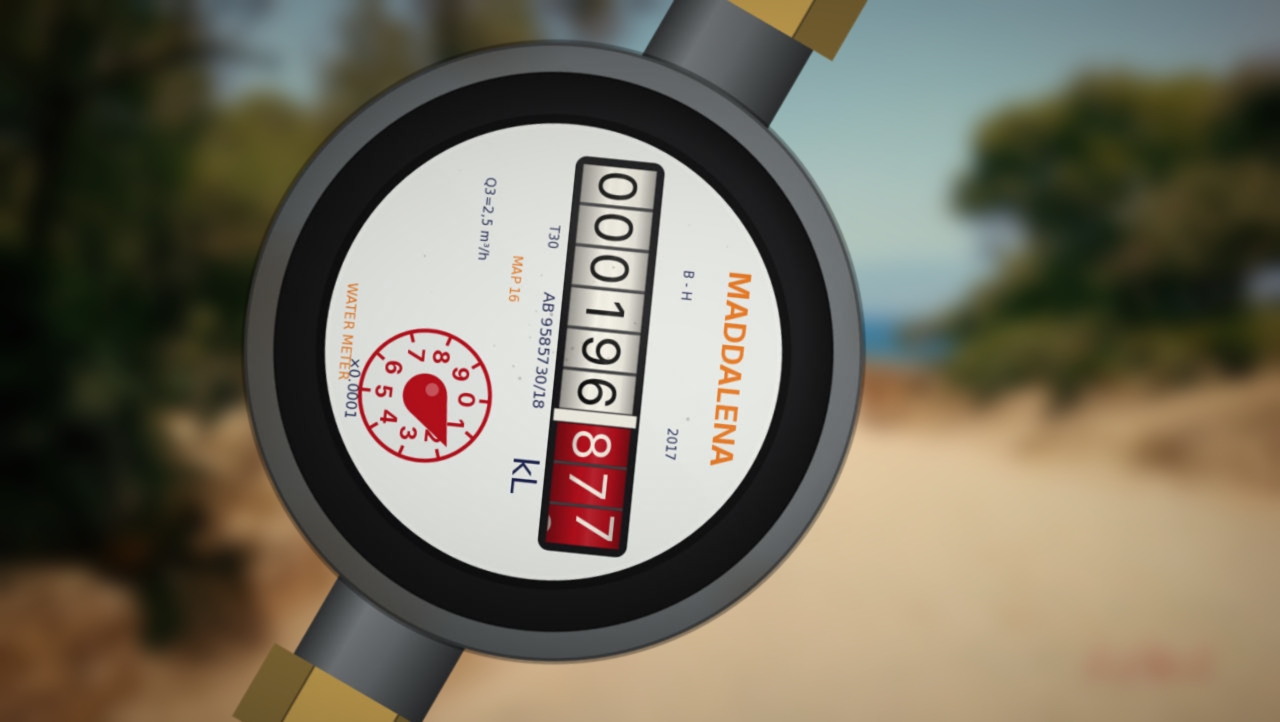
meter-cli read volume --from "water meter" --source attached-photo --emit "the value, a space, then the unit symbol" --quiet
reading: 196.8771 kL
